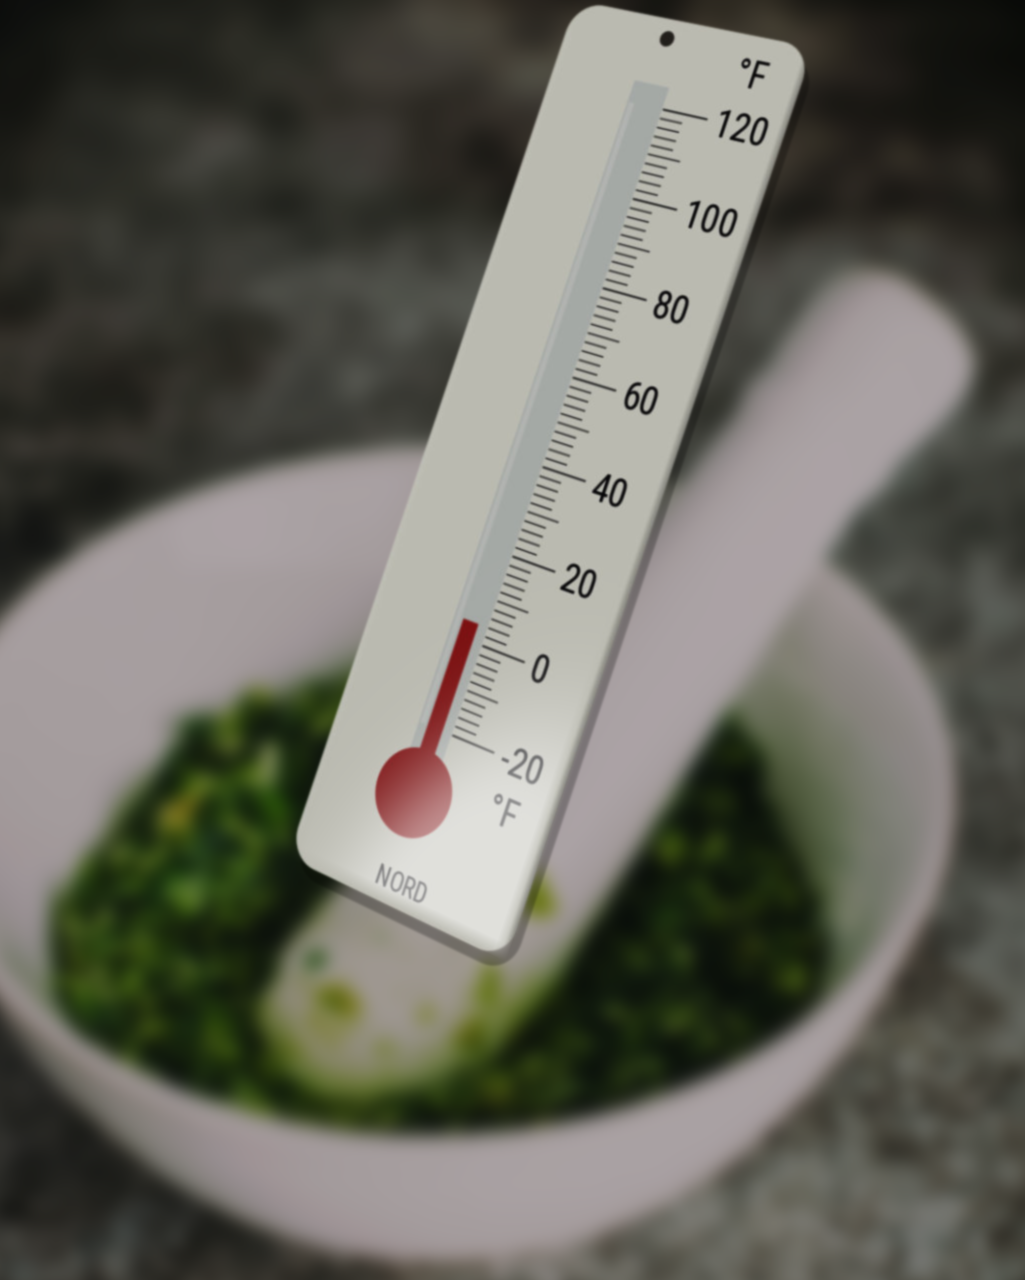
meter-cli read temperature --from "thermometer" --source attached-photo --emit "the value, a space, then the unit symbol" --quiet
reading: 4 °F
